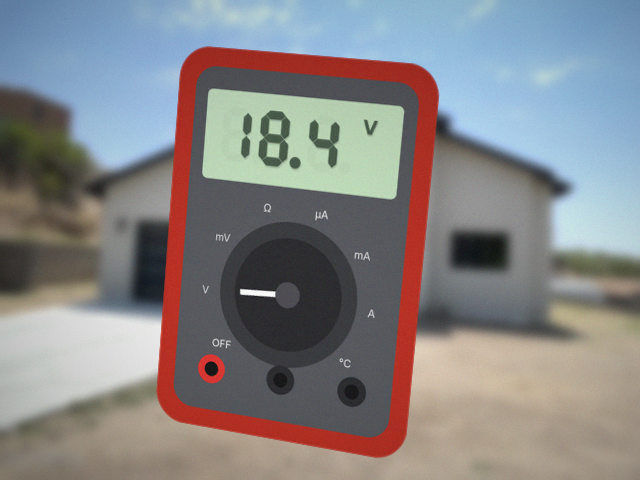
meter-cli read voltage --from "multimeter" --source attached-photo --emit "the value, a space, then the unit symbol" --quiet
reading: 18.4 V
